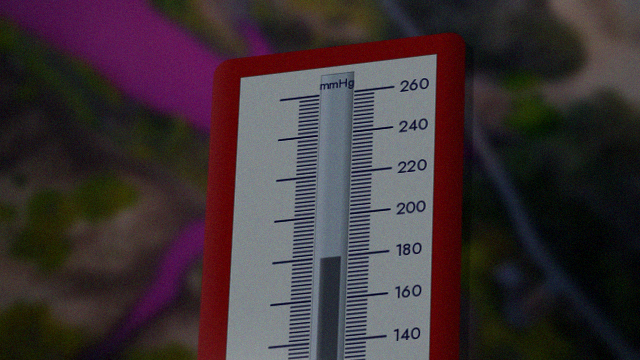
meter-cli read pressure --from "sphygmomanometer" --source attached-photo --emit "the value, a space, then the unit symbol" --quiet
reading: 180 mmHg
